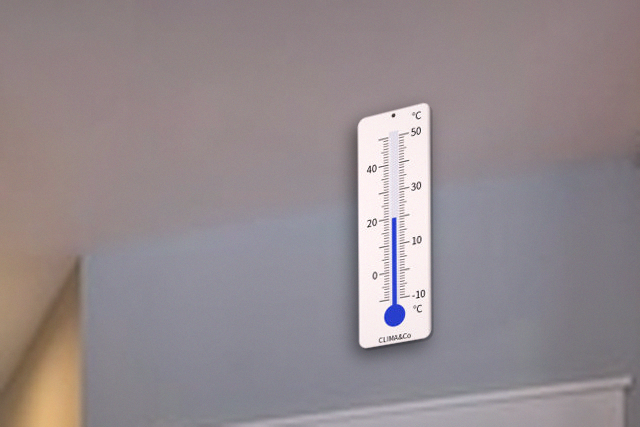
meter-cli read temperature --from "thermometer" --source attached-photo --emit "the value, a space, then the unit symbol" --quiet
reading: 20 °C
